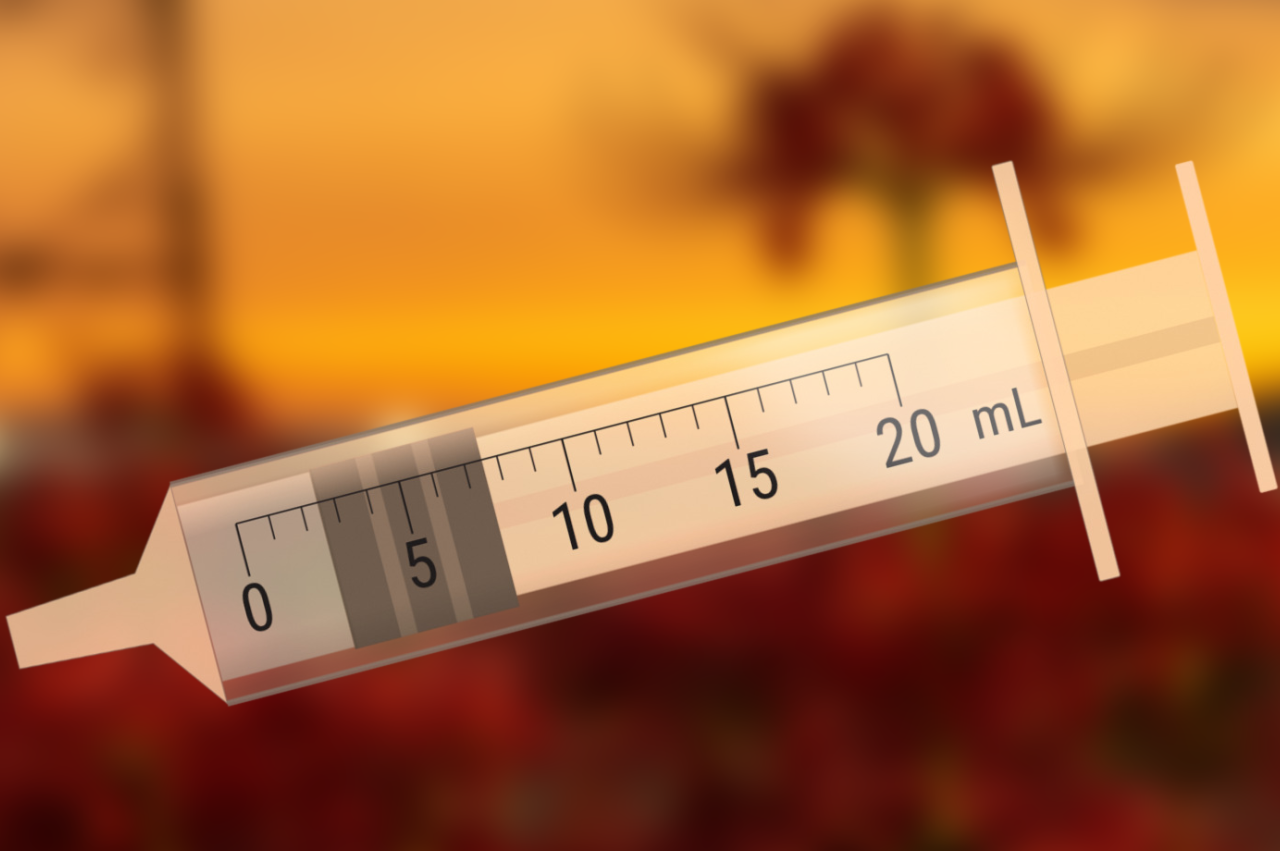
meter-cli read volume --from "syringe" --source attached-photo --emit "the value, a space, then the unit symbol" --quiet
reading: 2.5 mL
